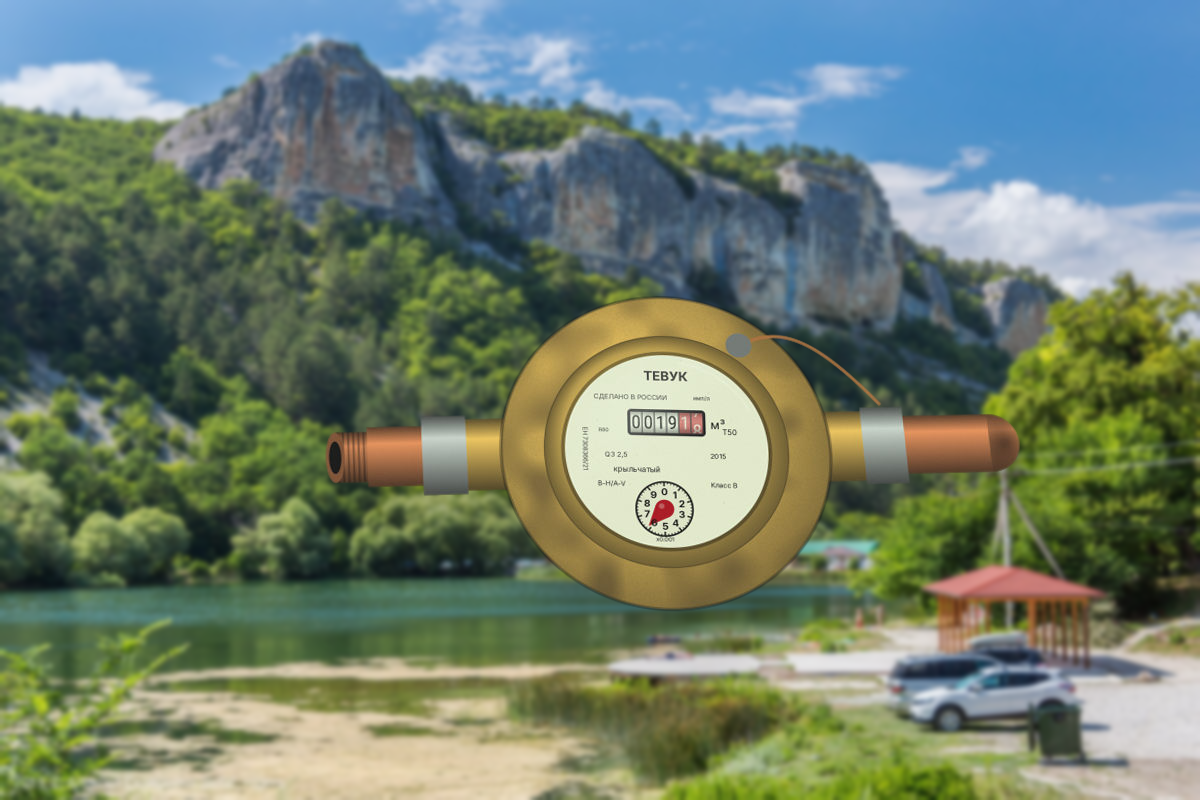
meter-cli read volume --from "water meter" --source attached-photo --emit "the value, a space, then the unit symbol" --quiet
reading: 19.176 m³
